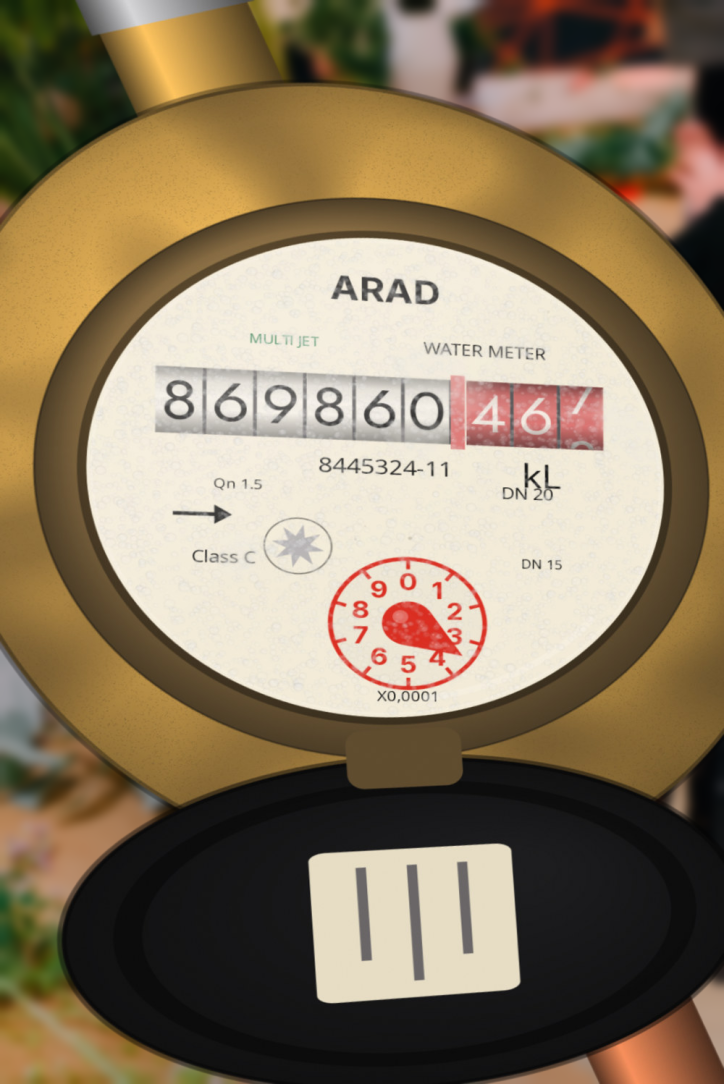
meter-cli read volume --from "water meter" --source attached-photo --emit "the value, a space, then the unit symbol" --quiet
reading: 869860.4673 kL
